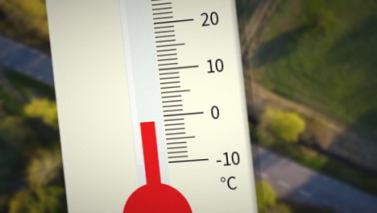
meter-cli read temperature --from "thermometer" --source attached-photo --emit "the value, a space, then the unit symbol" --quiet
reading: -1 °C
